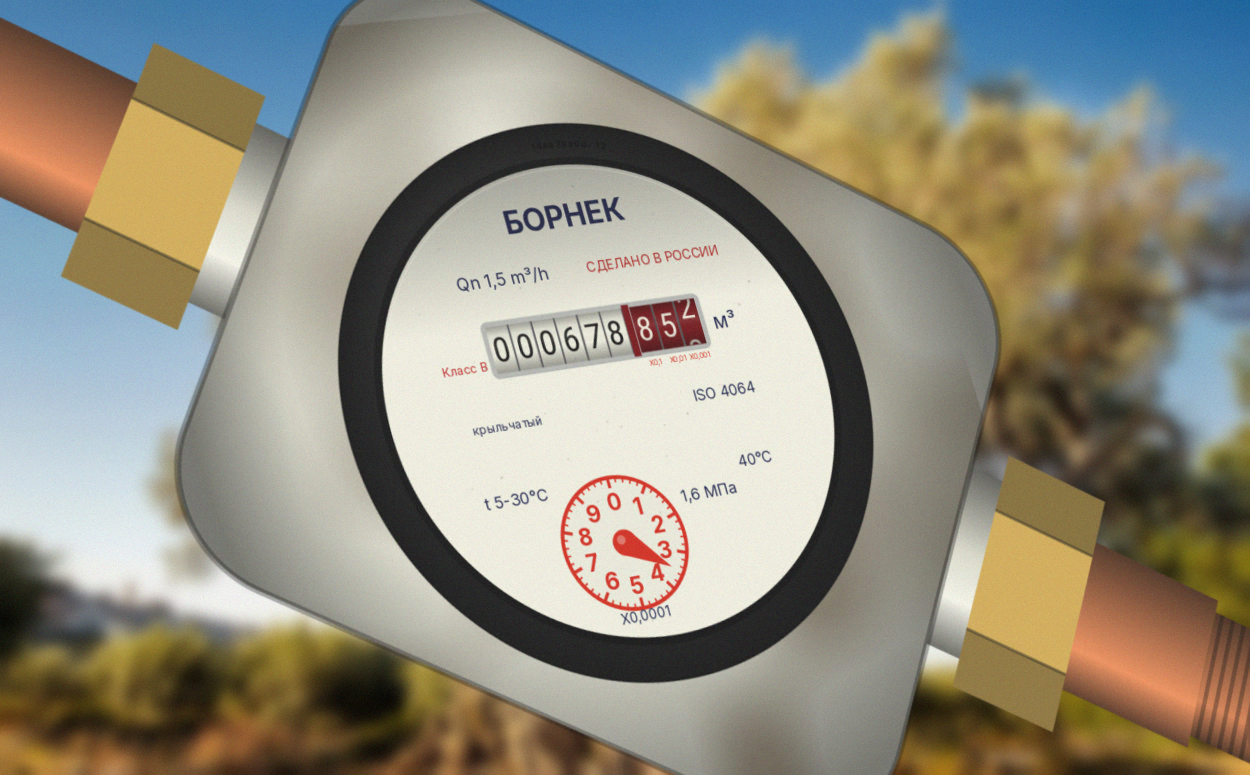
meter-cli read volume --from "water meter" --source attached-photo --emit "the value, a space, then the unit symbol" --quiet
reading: 678.8523 m³
